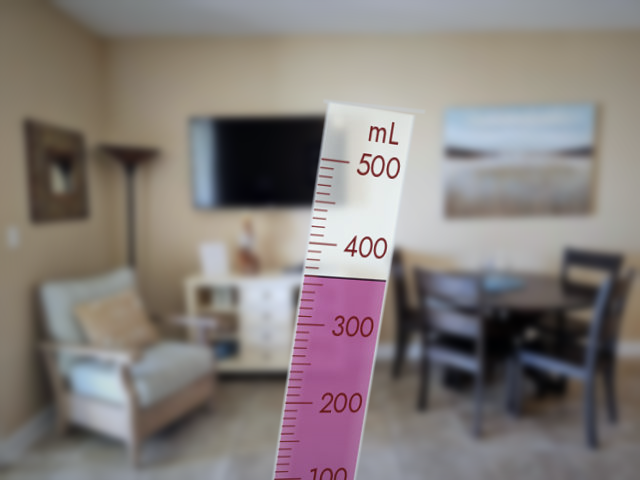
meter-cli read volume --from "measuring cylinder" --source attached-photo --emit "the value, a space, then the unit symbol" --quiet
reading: 360 mL
